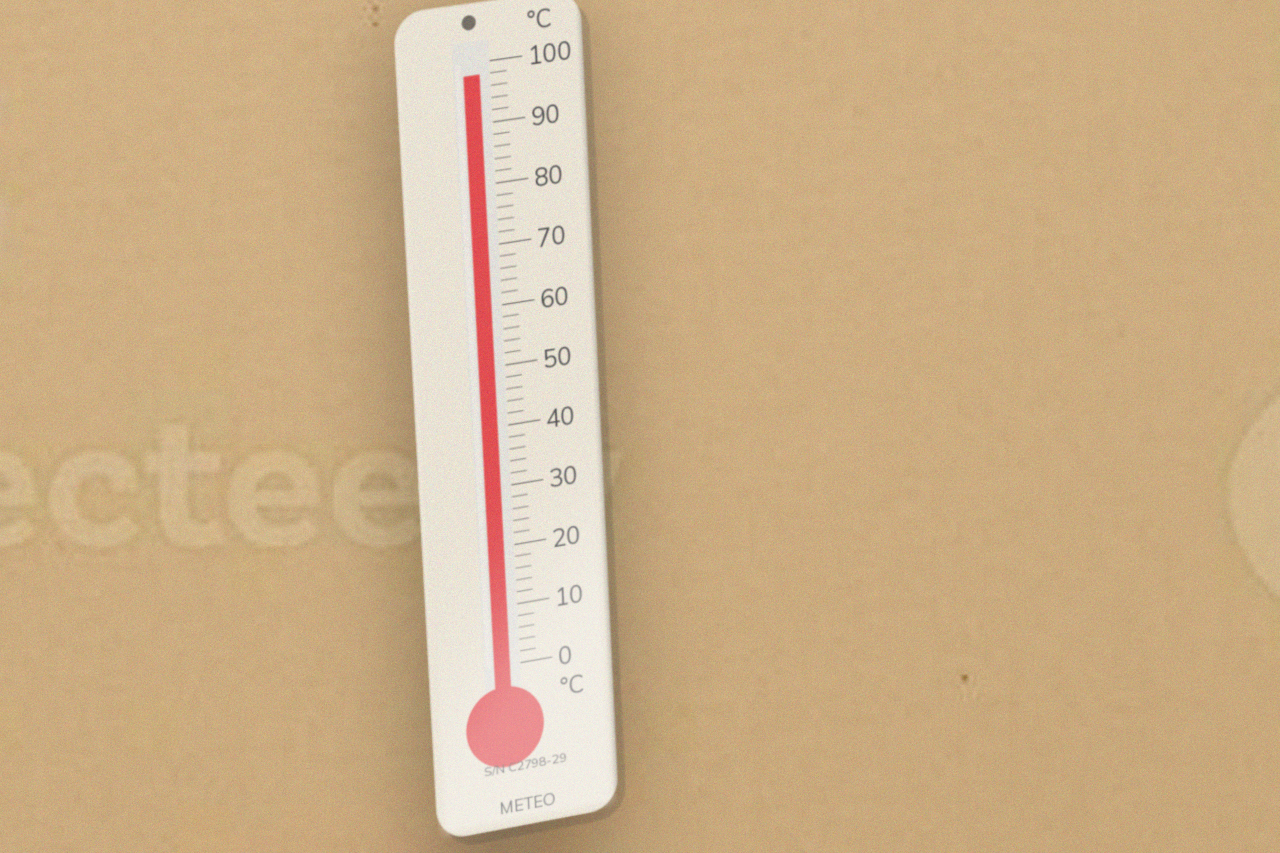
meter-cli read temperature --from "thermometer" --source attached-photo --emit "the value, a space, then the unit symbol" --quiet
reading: 98 °C
